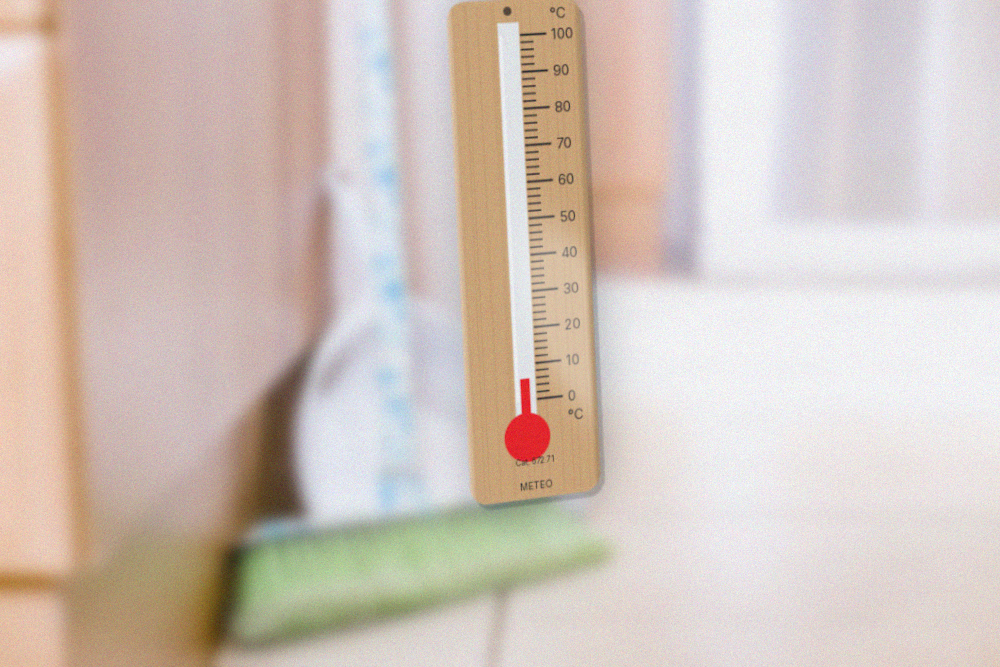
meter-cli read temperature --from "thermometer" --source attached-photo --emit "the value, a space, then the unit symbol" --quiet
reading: 6 °C
